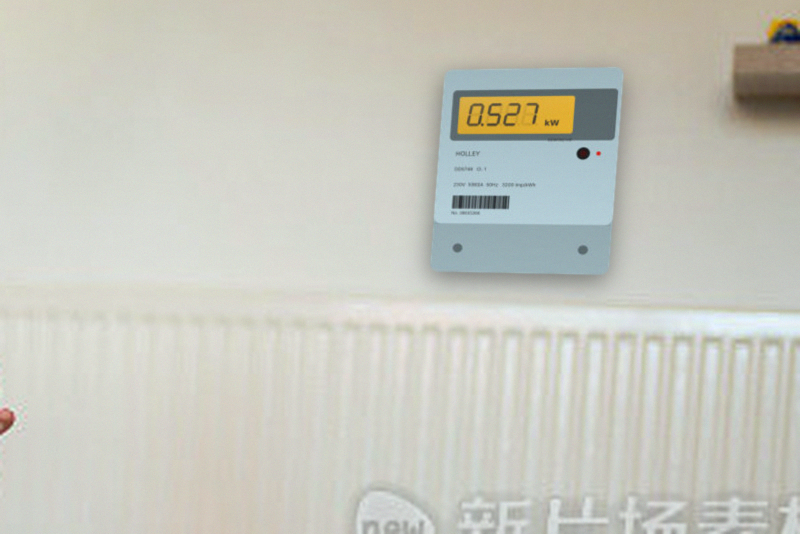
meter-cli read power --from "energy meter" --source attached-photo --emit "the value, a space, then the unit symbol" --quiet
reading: 0.527 kW
